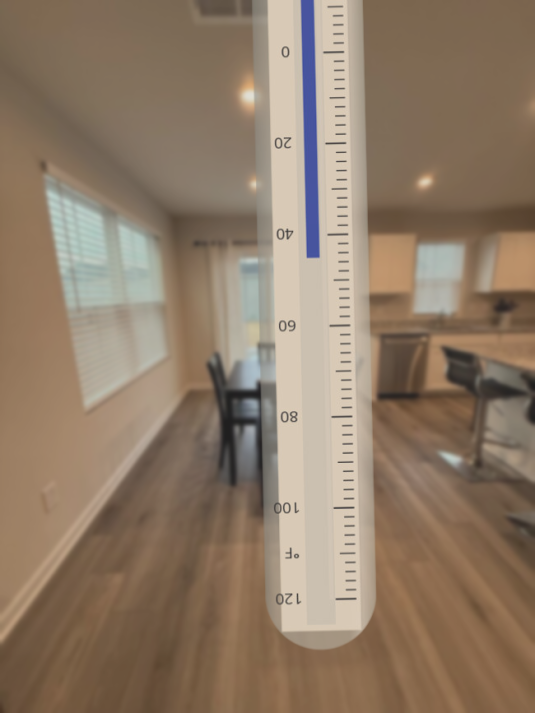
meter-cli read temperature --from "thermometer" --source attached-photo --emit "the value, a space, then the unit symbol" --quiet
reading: 45 °F
